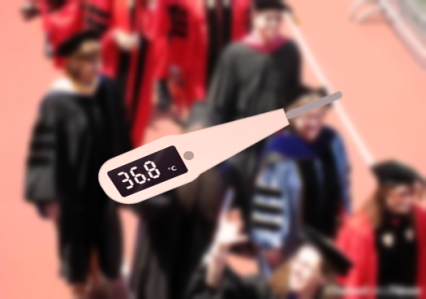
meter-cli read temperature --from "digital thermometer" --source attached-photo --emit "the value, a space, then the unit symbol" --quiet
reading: 36.8 °C
